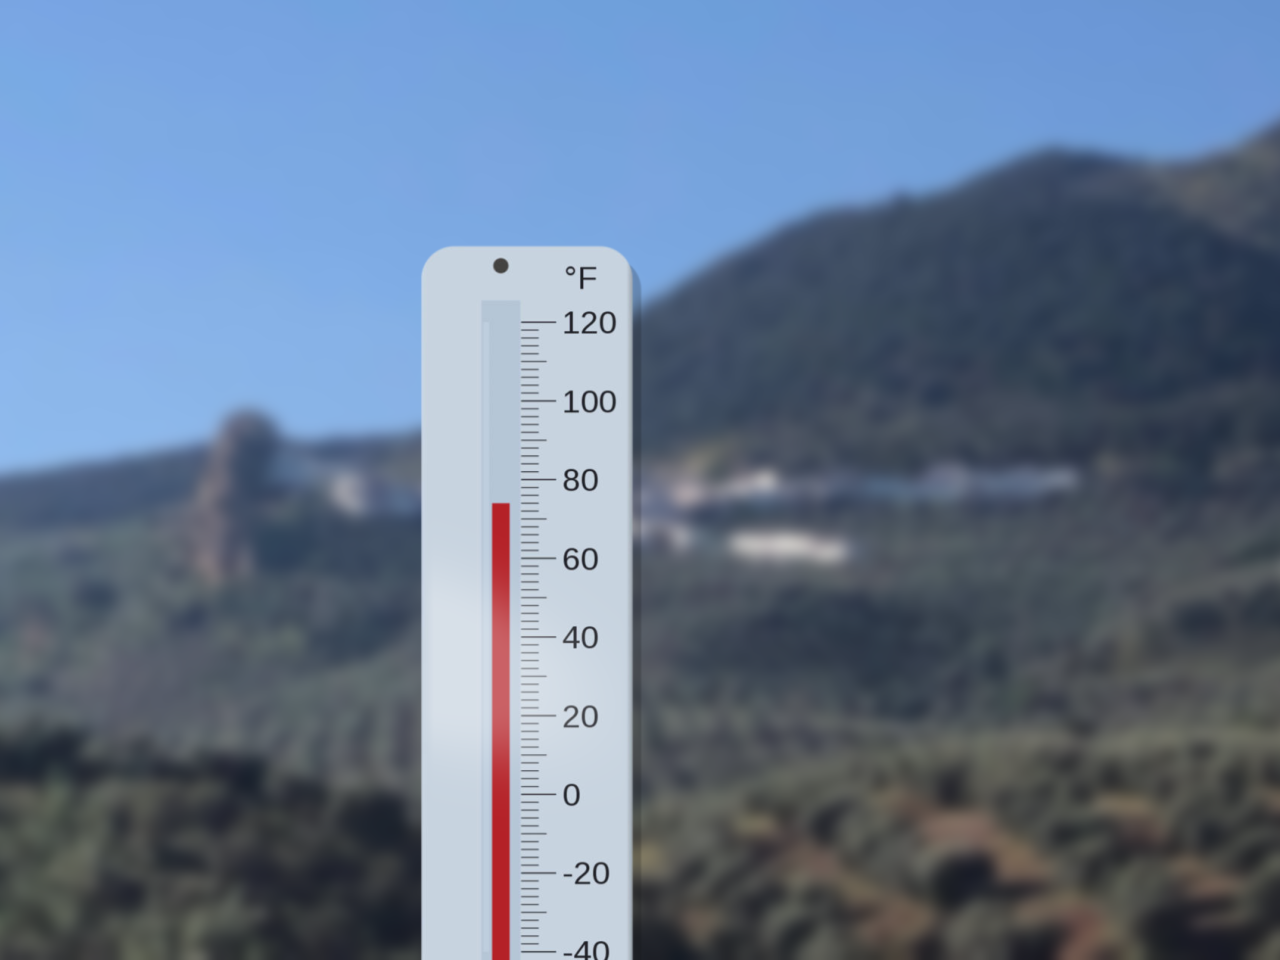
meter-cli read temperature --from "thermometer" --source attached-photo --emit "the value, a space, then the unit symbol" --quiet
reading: 74 °F
